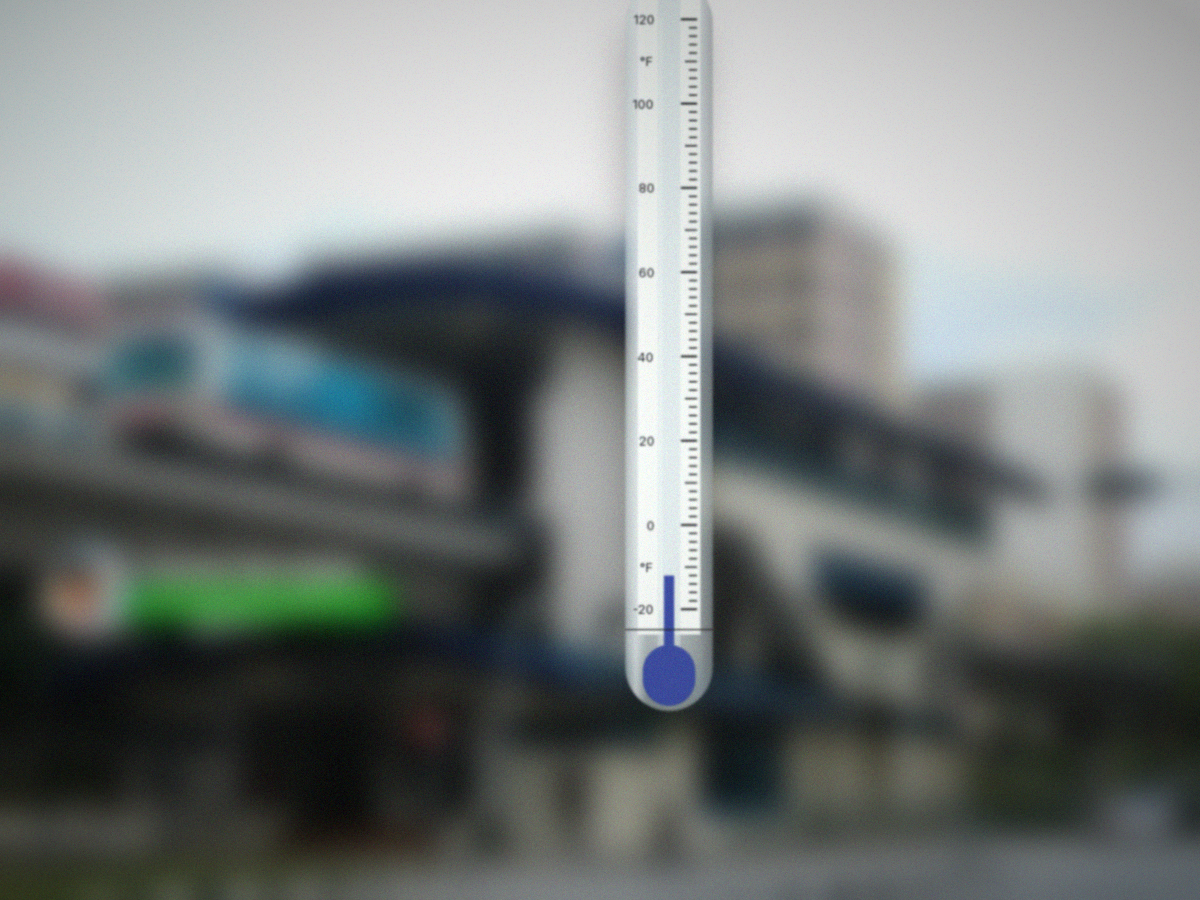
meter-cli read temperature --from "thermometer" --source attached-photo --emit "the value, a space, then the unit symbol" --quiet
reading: -12 °F
